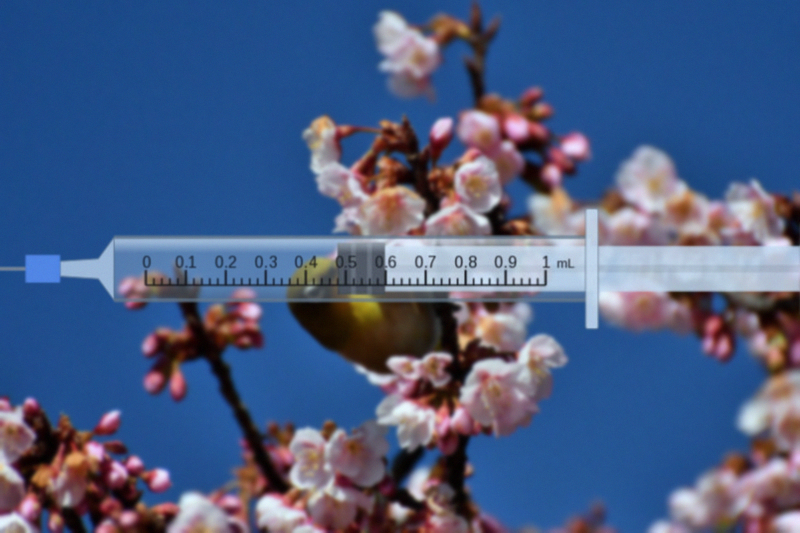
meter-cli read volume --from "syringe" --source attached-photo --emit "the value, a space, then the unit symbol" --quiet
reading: 0.48 mL
